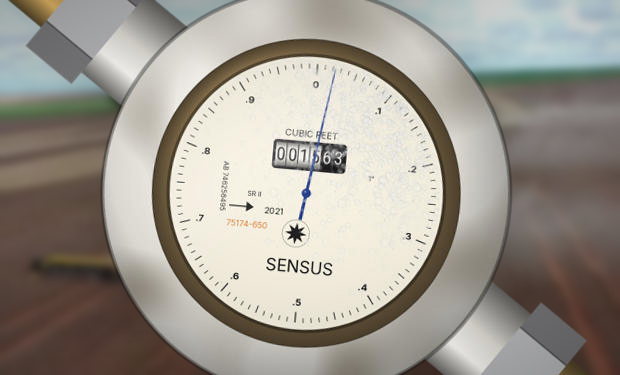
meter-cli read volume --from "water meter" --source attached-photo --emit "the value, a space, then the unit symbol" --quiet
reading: 1563.02 ft³
